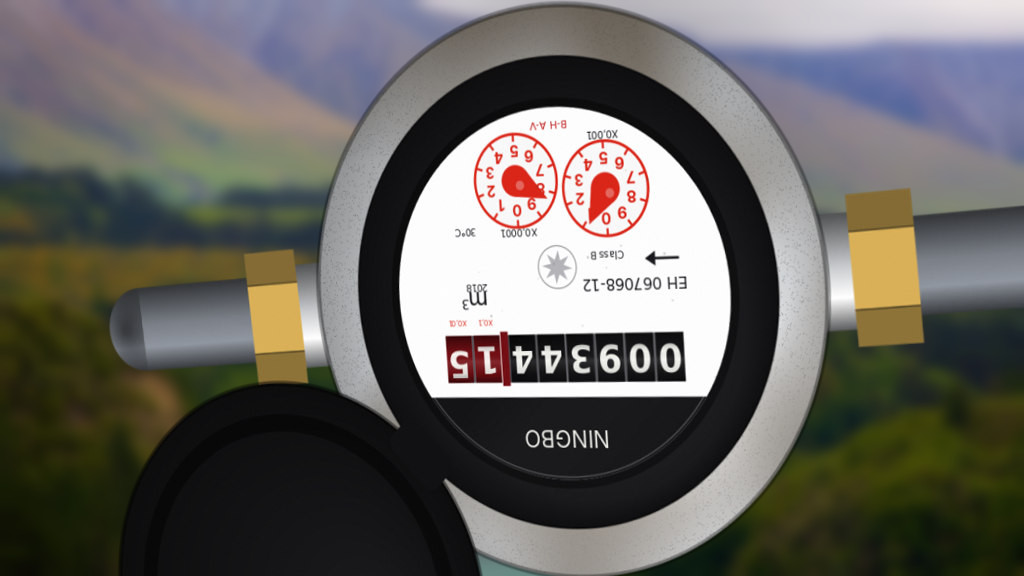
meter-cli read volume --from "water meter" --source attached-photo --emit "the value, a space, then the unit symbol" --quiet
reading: 9344.1508 m³
